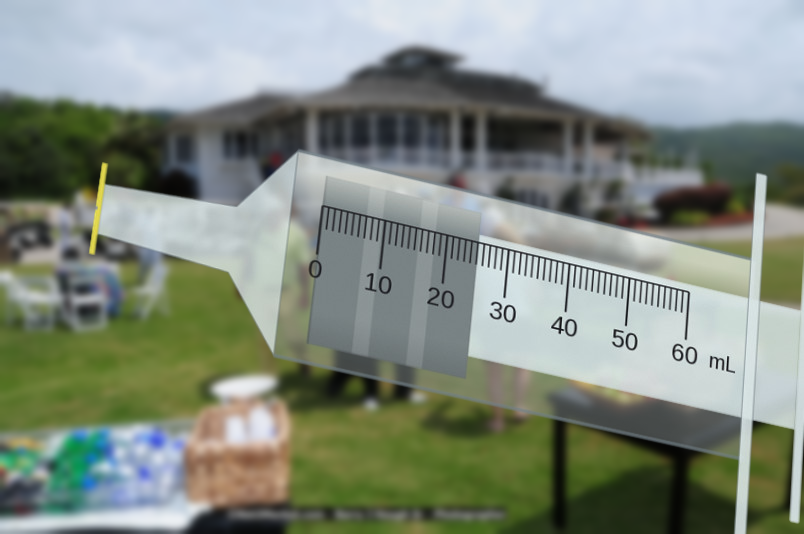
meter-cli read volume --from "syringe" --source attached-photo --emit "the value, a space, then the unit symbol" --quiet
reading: 0 mL
